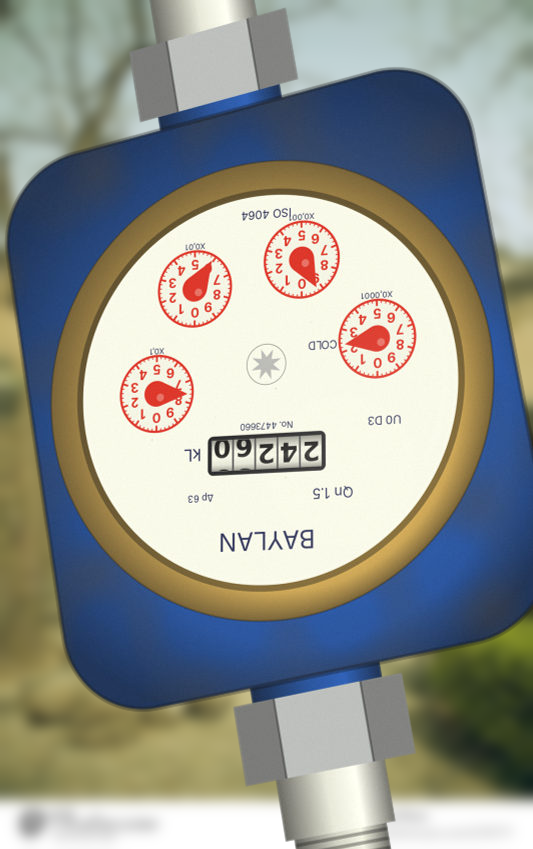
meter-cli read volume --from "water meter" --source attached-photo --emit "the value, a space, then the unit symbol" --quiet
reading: 24259.7592 kL
